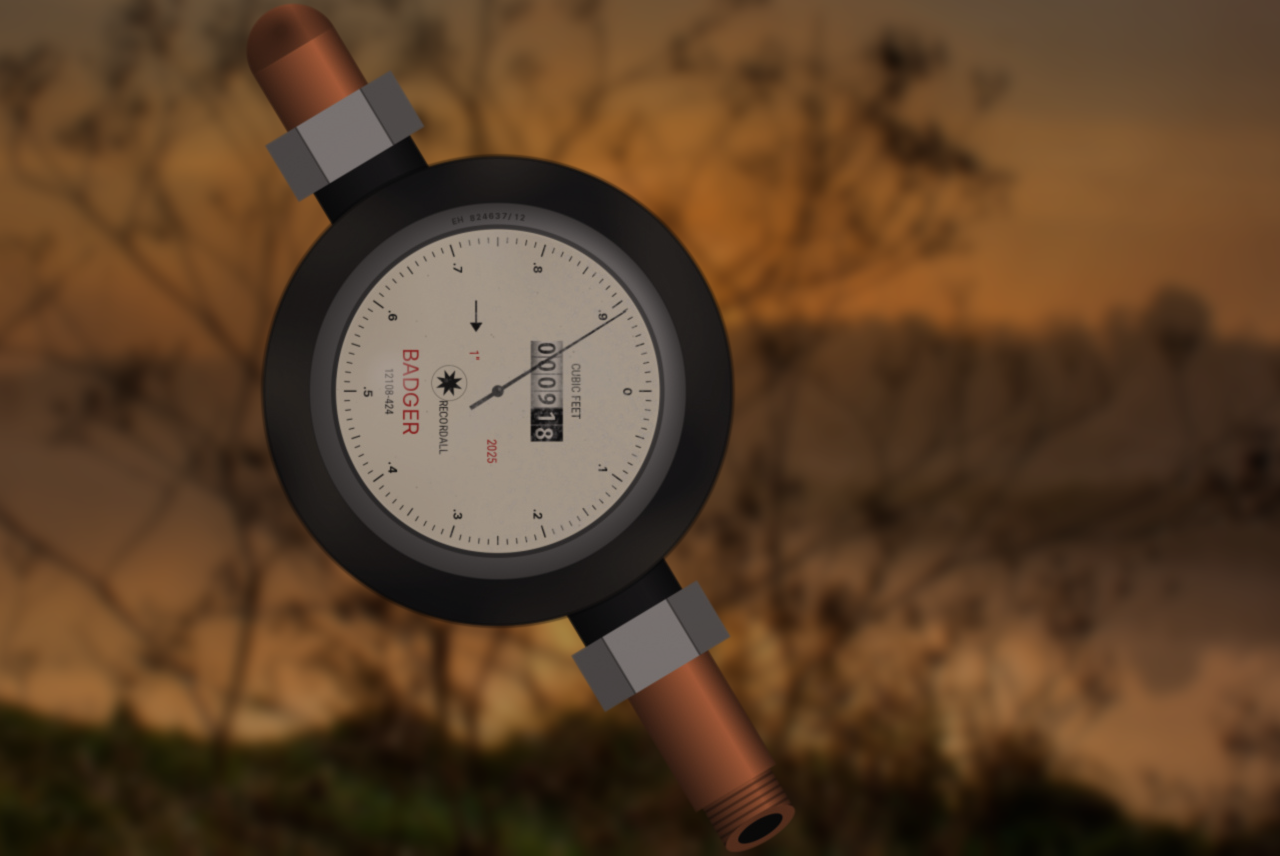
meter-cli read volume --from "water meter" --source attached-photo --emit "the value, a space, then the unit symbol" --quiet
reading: 917.91 ft³
